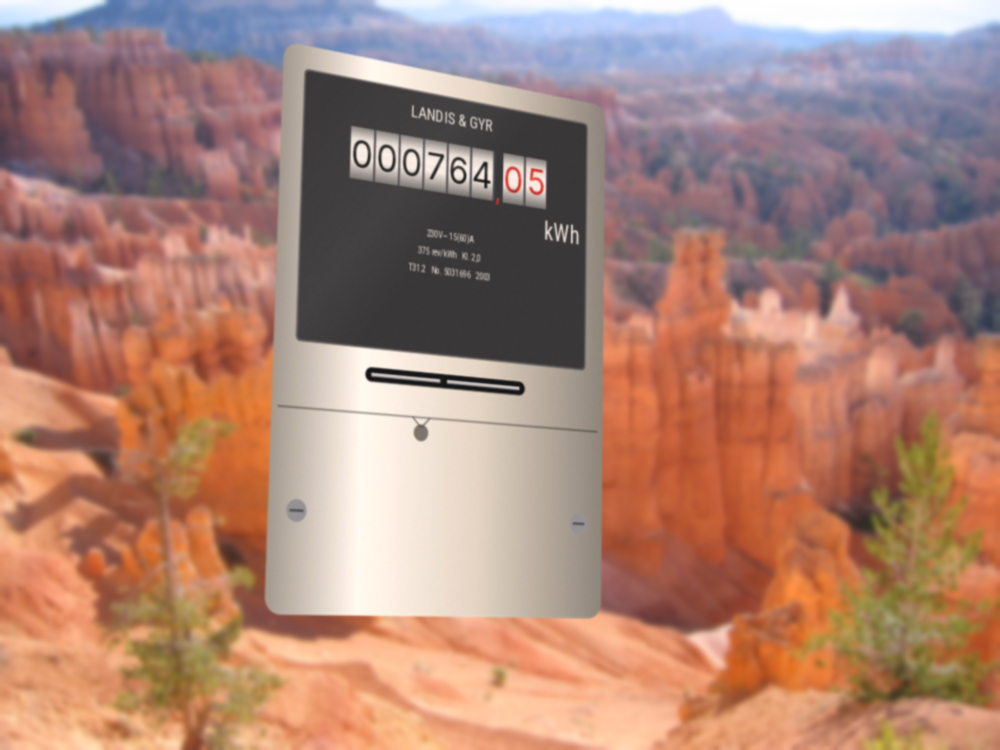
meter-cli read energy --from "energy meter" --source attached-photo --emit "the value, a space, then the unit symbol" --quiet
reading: 764.05 kWh
